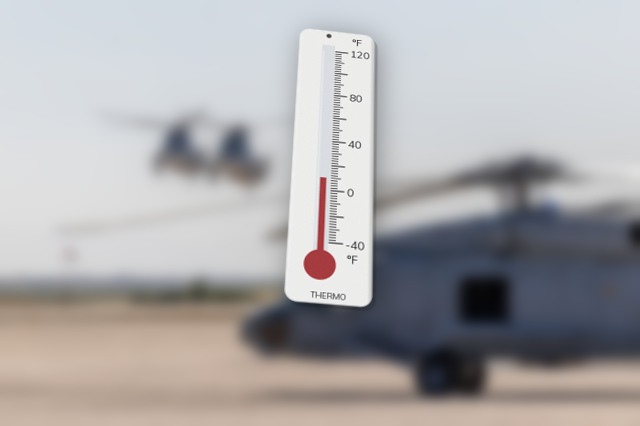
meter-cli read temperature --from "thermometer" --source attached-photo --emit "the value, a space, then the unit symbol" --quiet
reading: 10 °F
